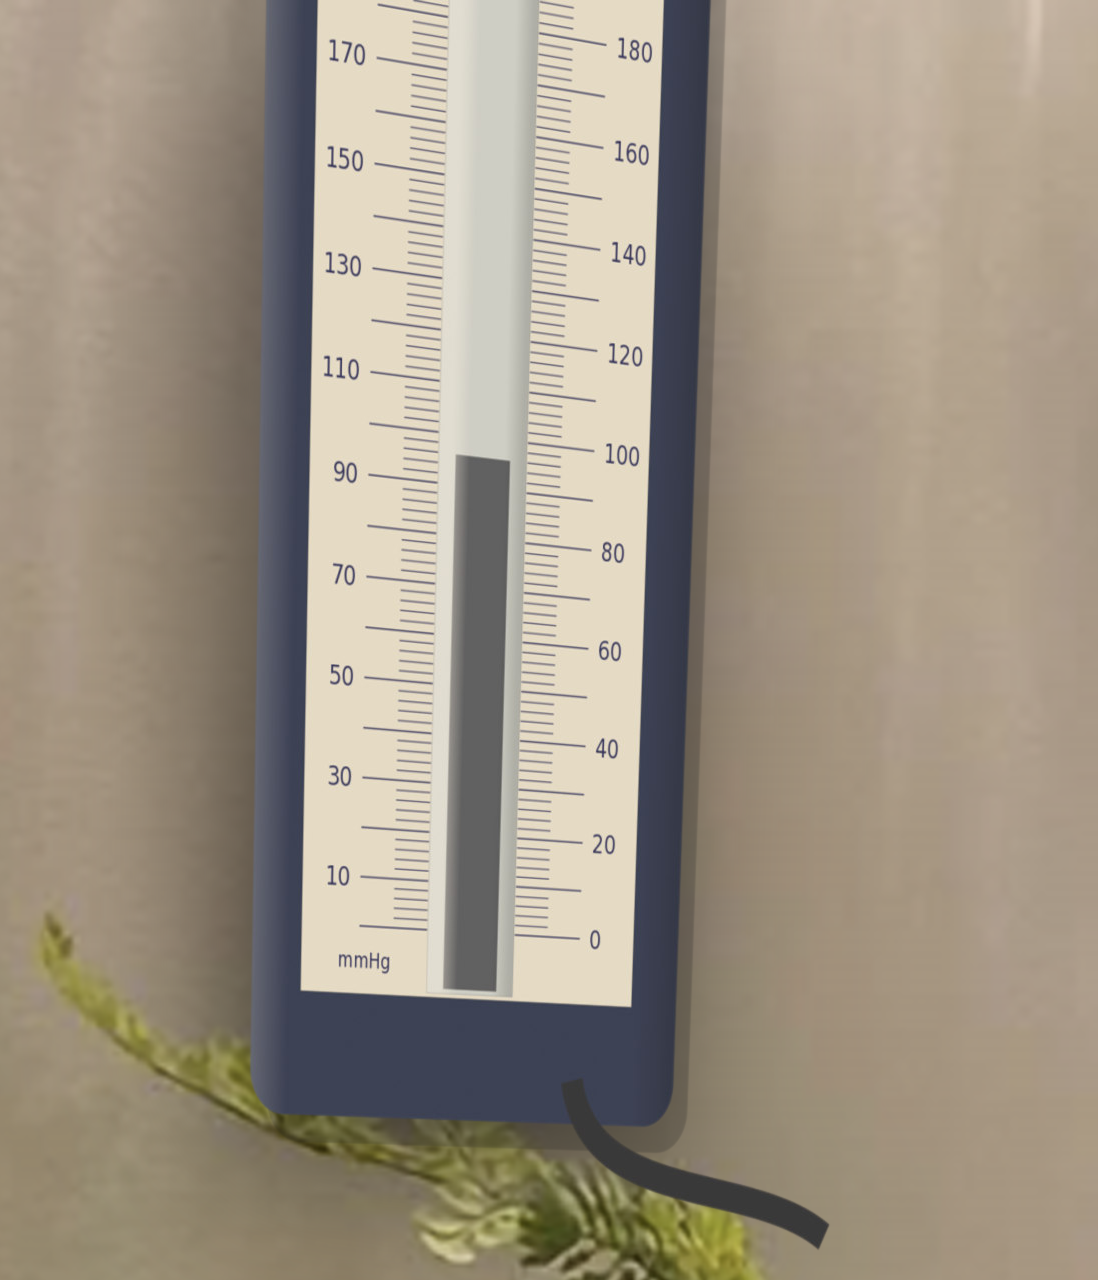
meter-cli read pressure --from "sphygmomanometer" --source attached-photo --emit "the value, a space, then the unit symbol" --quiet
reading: 96 mmHg
